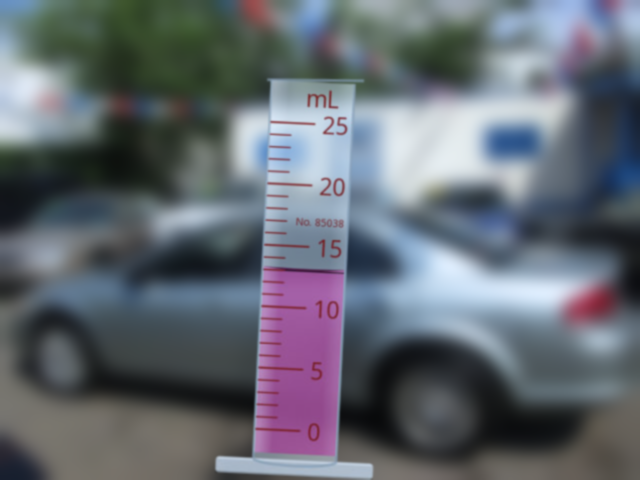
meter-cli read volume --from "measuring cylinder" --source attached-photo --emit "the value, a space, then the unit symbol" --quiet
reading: 13 mL
